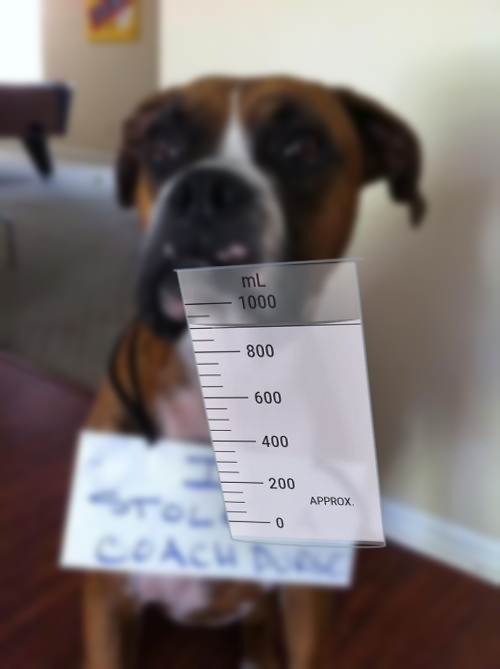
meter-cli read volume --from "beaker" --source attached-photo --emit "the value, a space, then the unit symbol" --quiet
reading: 900 mL
